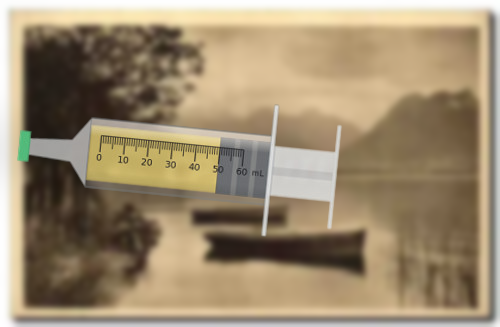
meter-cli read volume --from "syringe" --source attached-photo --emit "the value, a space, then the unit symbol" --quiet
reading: 50 mL
